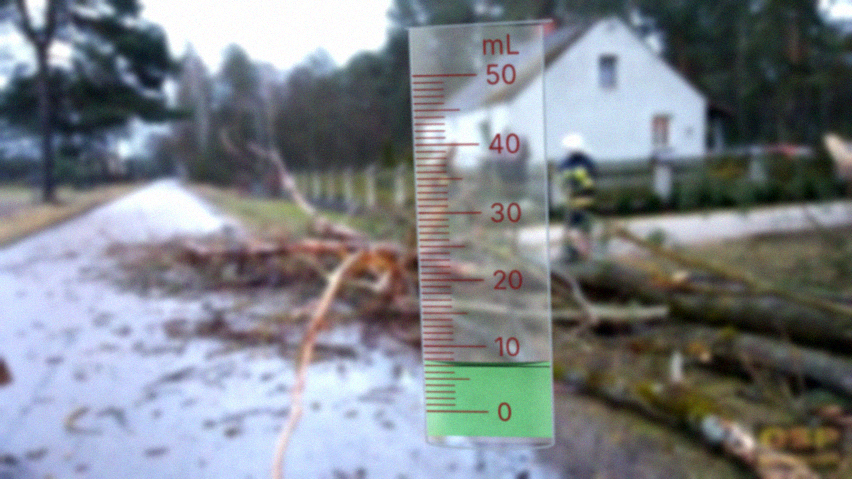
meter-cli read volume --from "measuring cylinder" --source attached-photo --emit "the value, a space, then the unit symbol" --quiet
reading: 7 mL
